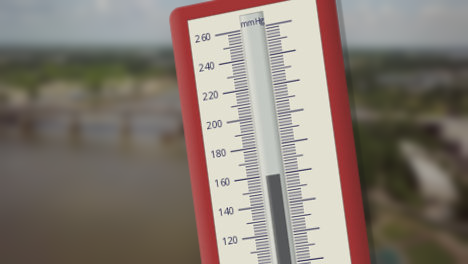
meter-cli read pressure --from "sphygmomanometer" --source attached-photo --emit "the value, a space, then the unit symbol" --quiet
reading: 160 mmHg
